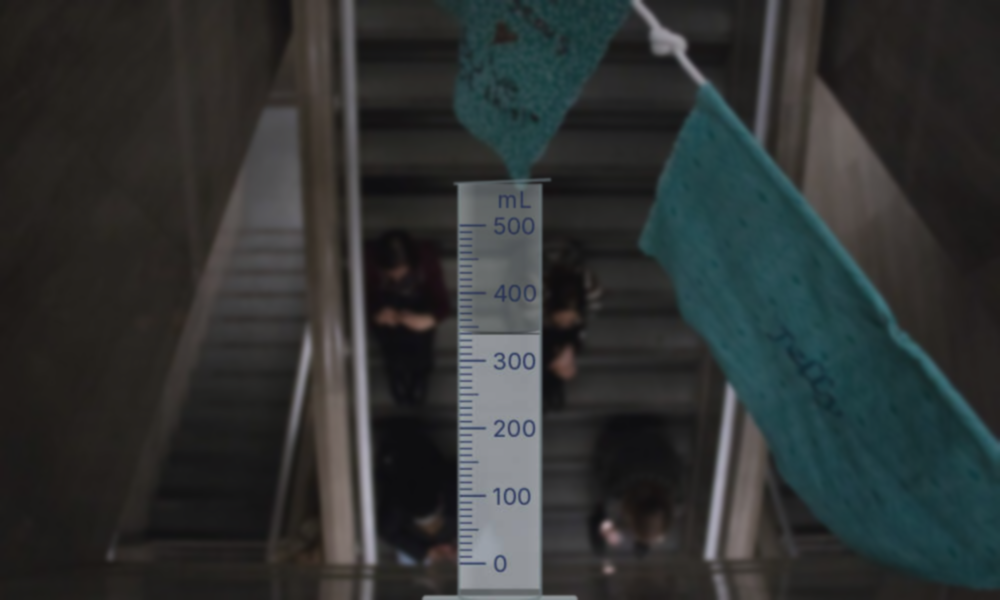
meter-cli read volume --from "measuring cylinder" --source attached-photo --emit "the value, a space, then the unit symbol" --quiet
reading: 340 mL
